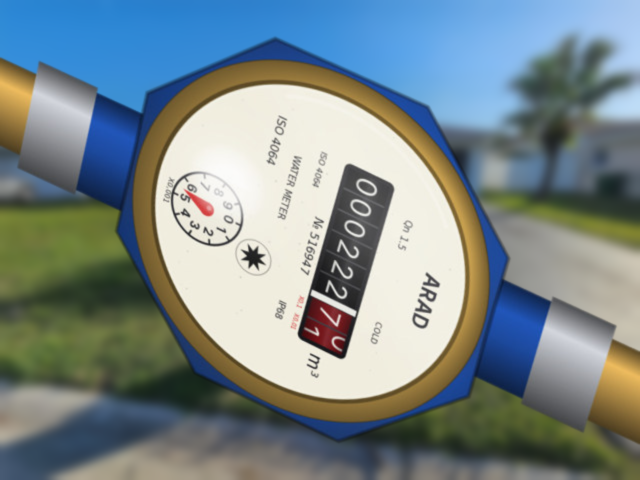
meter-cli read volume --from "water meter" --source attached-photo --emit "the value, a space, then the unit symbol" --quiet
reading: 222.705 m³
